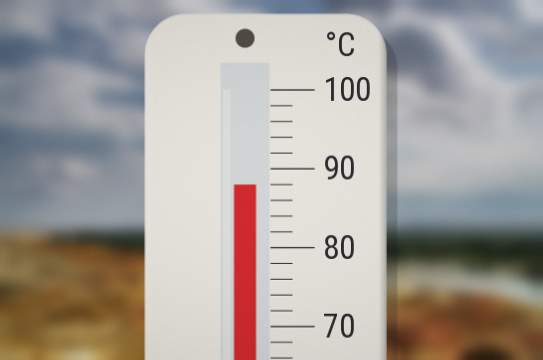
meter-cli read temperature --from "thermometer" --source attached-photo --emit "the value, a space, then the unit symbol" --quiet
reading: 88 °C
